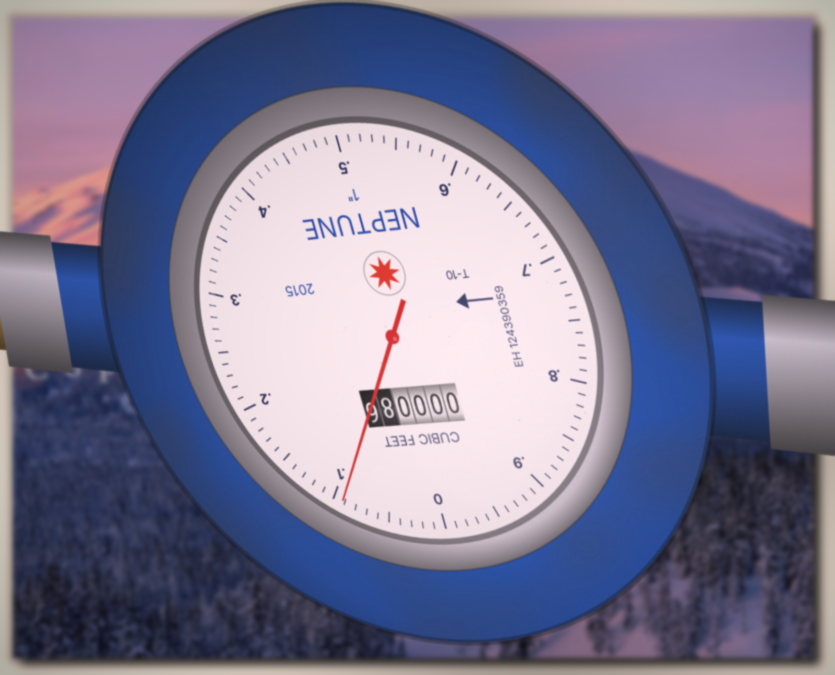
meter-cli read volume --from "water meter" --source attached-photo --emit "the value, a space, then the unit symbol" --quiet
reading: 86.09 ft³
